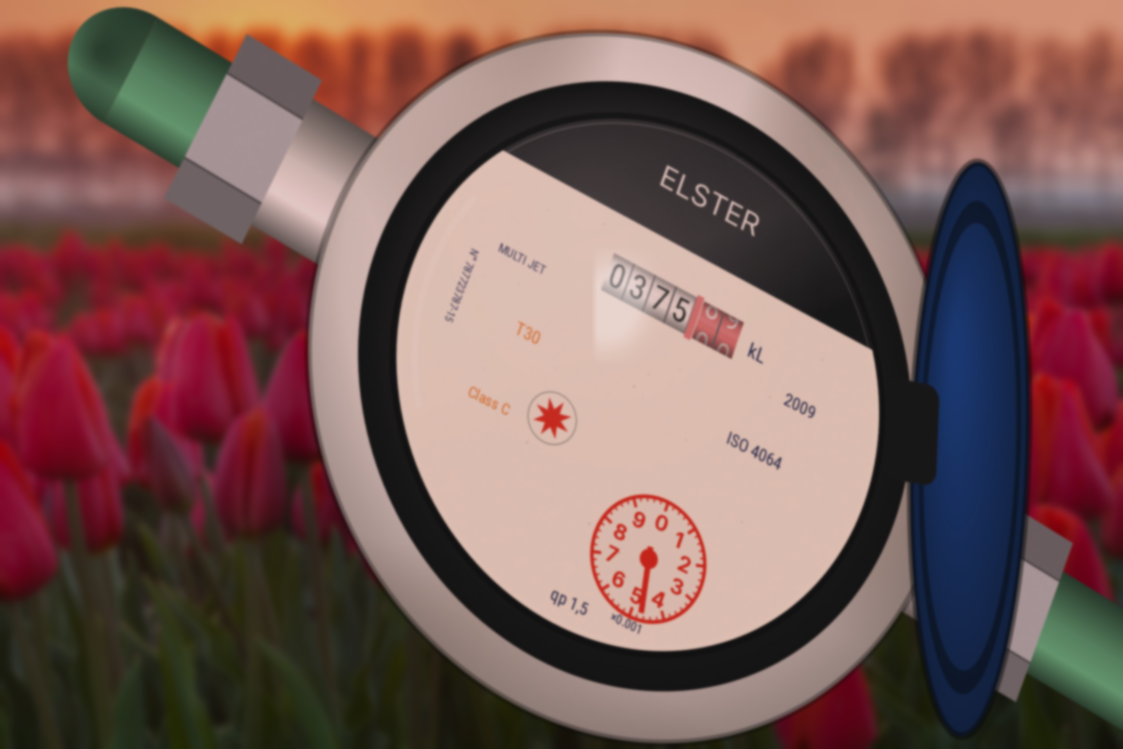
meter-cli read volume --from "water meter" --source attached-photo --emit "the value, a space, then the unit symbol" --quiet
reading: 375.894 kL
